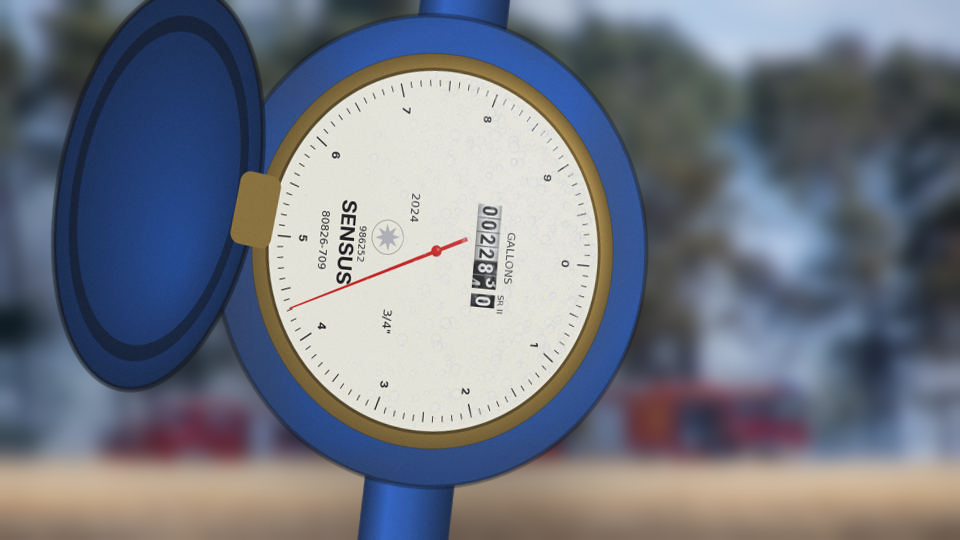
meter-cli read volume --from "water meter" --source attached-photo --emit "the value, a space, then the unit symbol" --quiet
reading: 22834.3 gal
